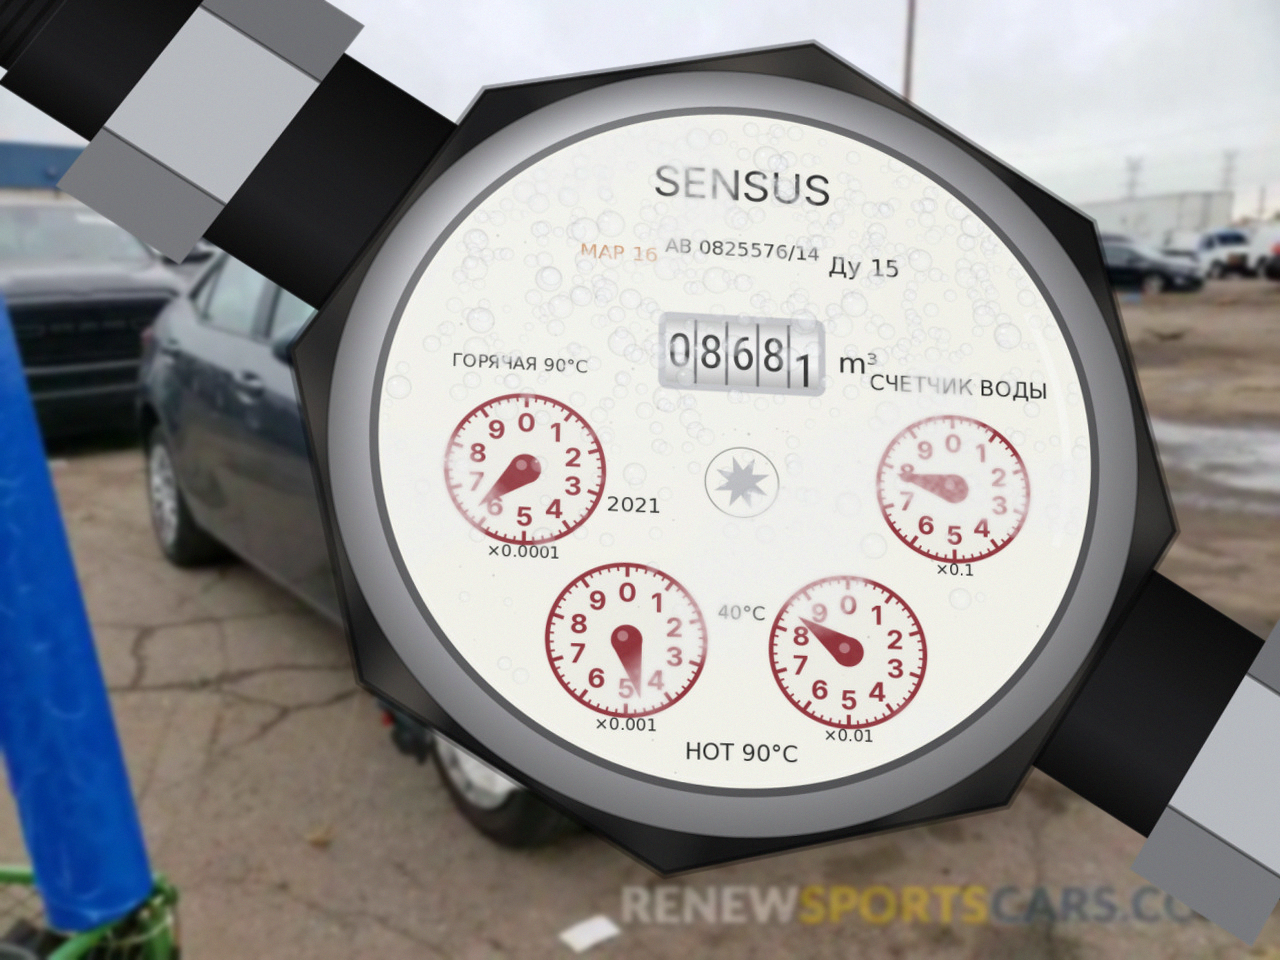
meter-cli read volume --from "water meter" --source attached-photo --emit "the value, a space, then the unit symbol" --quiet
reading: 8680.7846 m³
